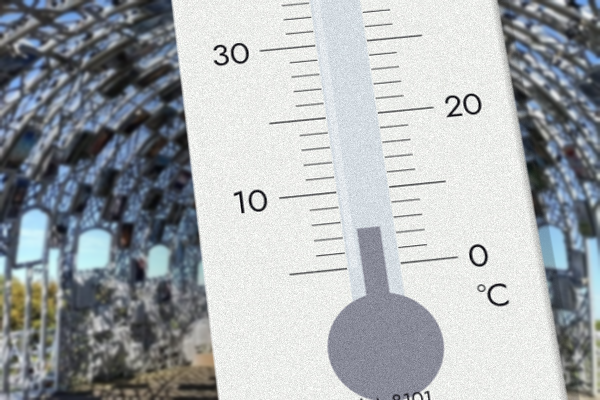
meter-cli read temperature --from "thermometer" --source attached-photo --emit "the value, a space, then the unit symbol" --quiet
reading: 5 °C
